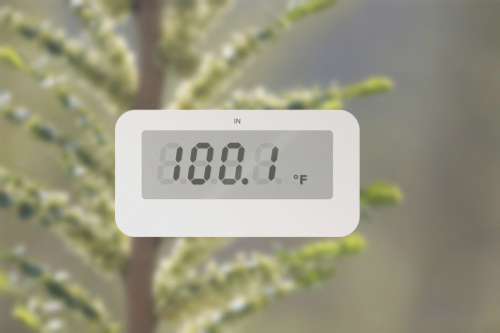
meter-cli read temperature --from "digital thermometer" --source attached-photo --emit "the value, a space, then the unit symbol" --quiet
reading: 100.1 °F
